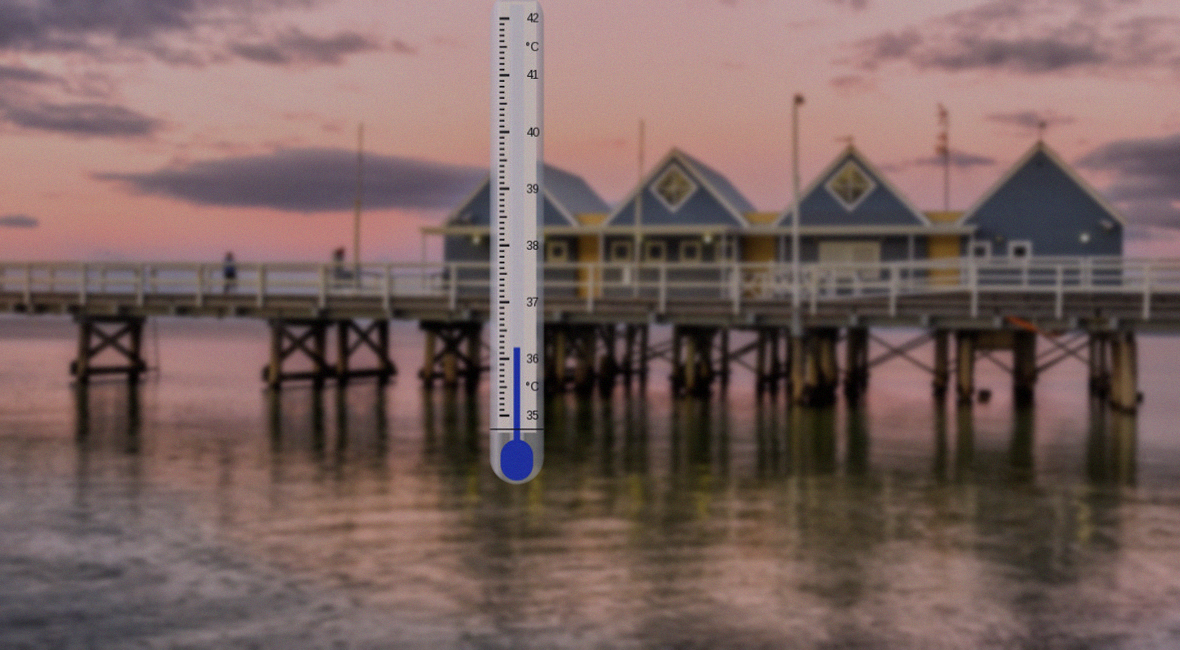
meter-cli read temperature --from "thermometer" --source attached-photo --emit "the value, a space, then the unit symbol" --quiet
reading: 36.2 °C
